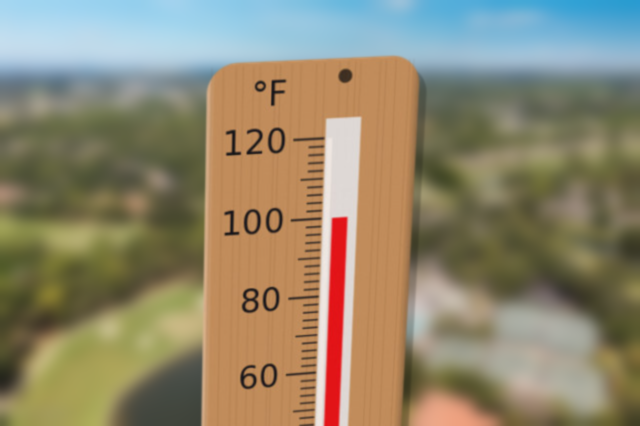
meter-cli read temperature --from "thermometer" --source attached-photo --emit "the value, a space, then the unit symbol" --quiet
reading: 100 °F
